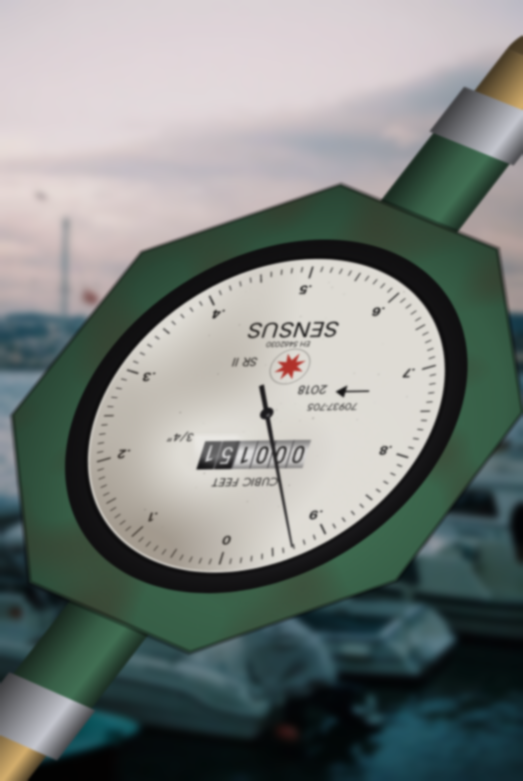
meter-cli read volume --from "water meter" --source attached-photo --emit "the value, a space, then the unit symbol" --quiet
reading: 150.93 ft³
